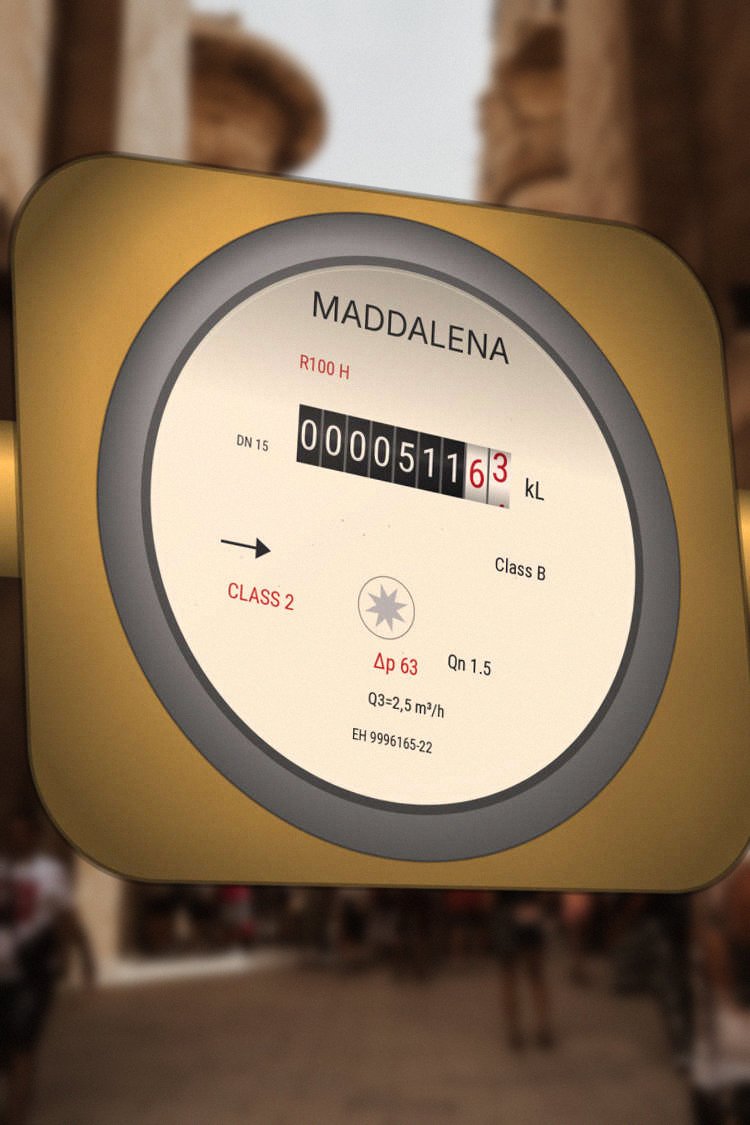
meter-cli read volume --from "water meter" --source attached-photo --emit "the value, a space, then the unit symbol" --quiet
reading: 511.63 kL
